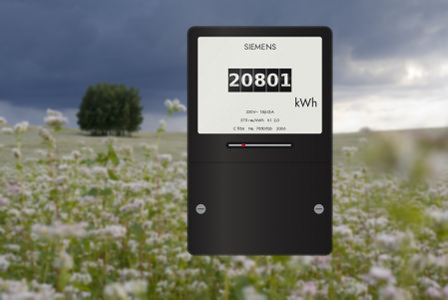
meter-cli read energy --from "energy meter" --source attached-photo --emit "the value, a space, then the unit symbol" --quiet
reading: 20801 kWh
